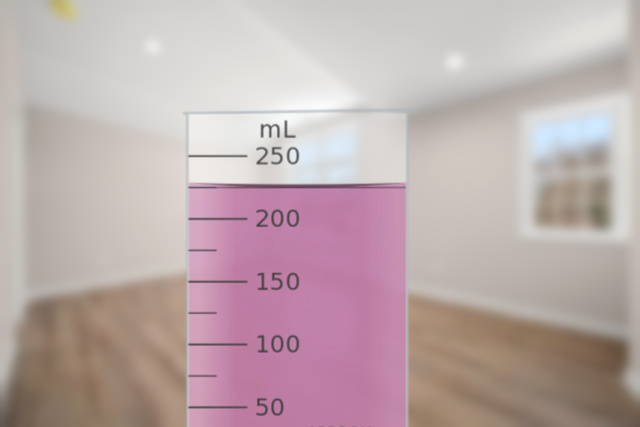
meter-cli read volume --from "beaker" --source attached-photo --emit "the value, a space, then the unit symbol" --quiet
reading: 225 mL
